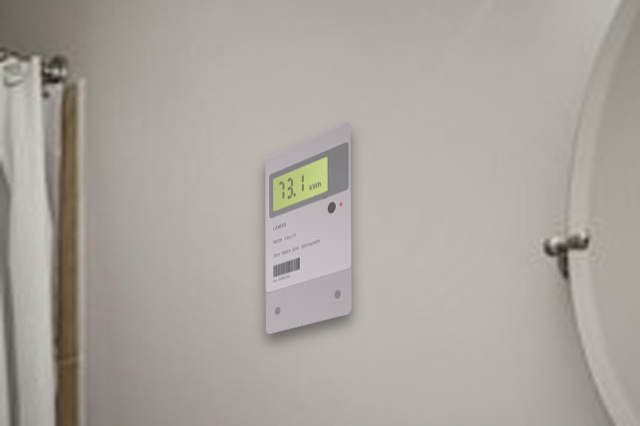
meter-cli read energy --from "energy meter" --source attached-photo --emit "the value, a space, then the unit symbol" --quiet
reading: 73.1 kWh
